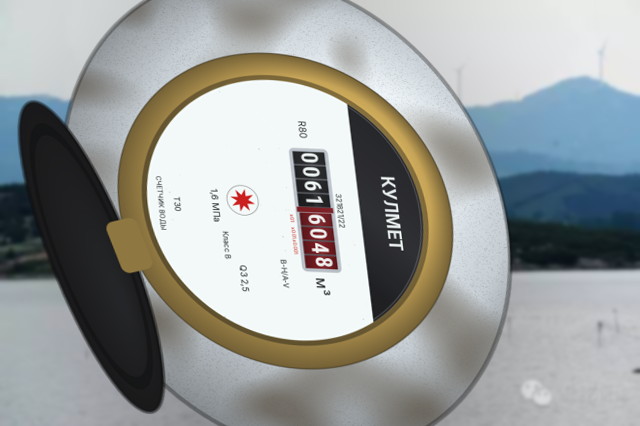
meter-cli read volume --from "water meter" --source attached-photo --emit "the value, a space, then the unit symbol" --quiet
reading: 61.6048 m³
